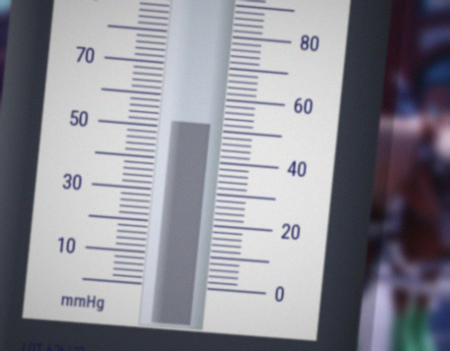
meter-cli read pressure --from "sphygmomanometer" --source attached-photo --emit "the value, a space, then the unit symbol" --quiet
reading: 52 mmHg
